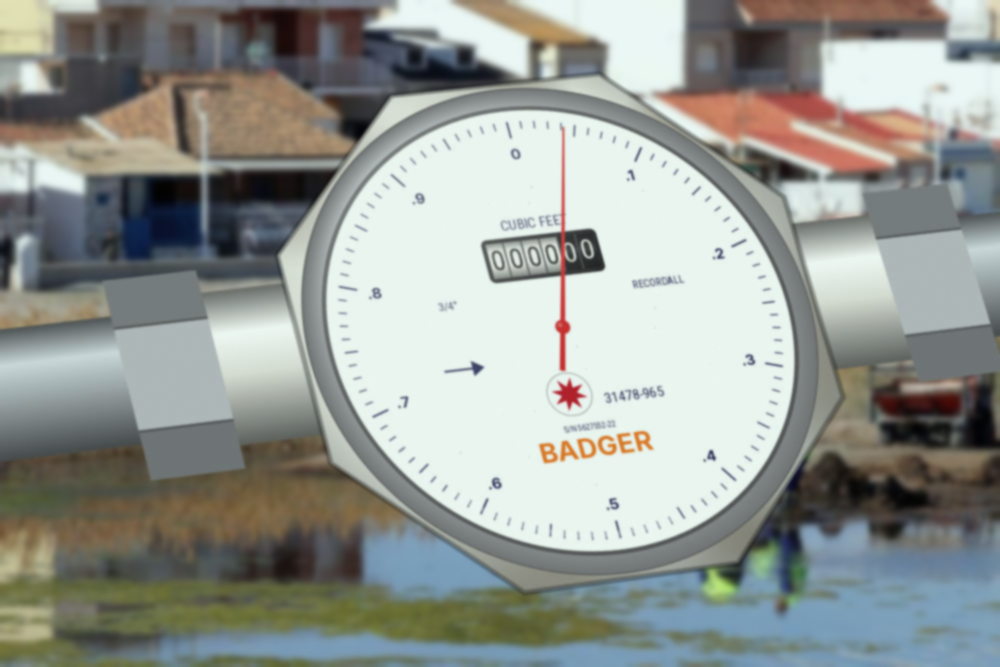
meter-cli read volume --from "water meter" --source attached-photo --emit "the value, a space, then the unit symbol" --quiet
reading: 0.04 ft³
